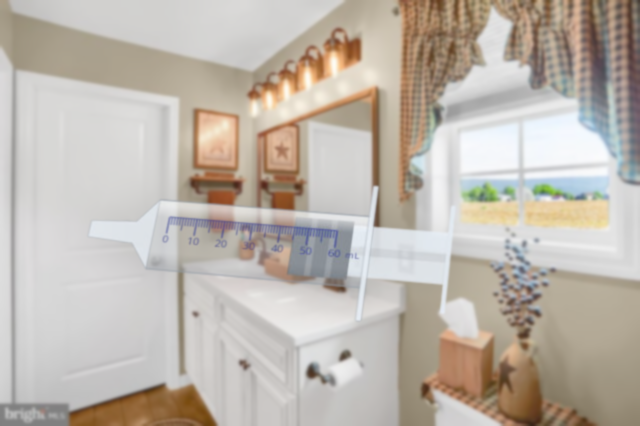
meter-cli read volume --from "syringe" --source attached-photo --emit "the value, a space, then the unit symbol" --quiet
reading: 45 mL
